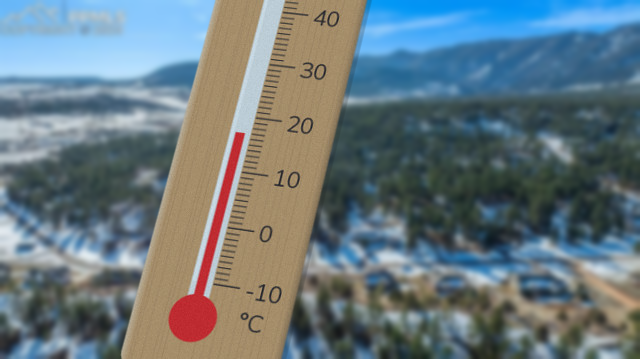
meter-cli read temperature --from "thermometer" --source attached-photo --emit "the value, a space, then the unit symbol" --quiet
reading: 17 °C
